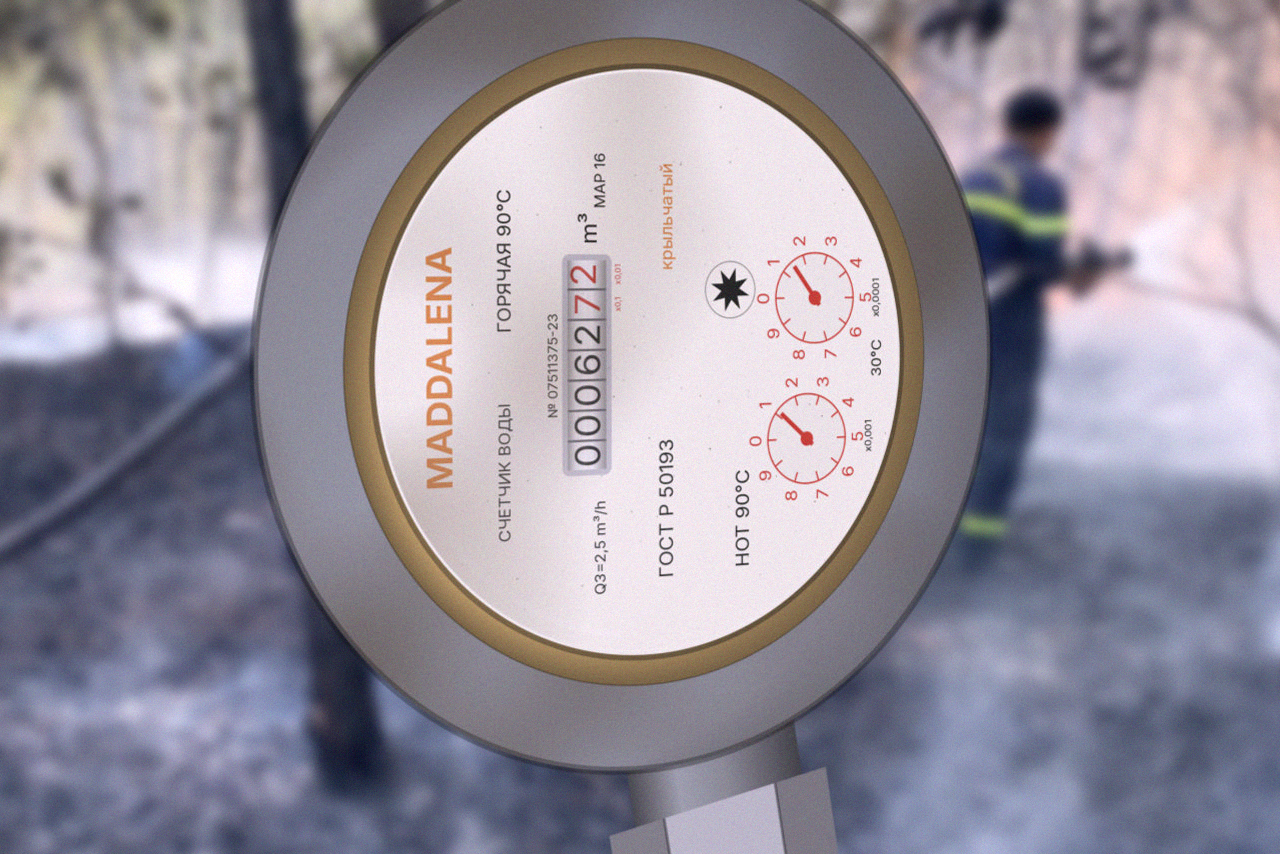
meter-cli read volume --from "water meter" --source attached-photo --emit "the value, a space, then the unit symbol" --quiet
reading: 62.7211 m³
